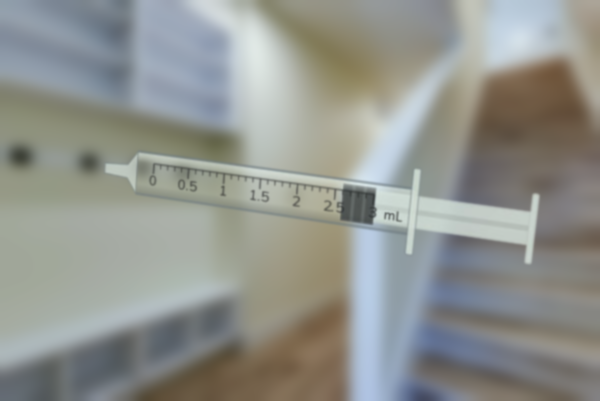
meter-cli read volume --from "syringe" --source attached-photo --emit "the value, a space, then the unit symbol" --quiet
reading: 2.6 mL
